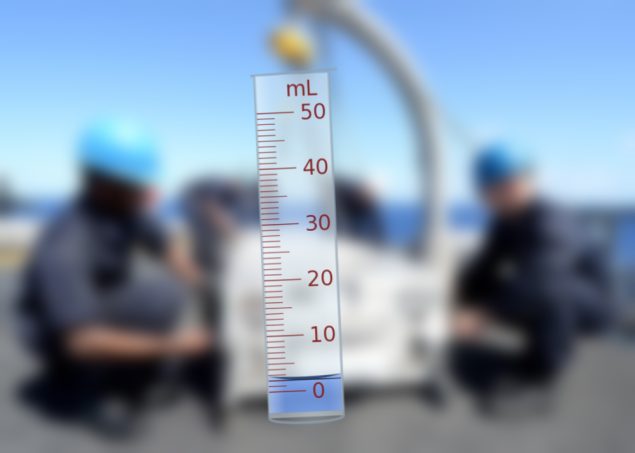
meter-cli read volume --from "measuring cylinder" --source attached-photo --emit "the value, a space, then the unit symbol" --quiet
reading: 2 mL
